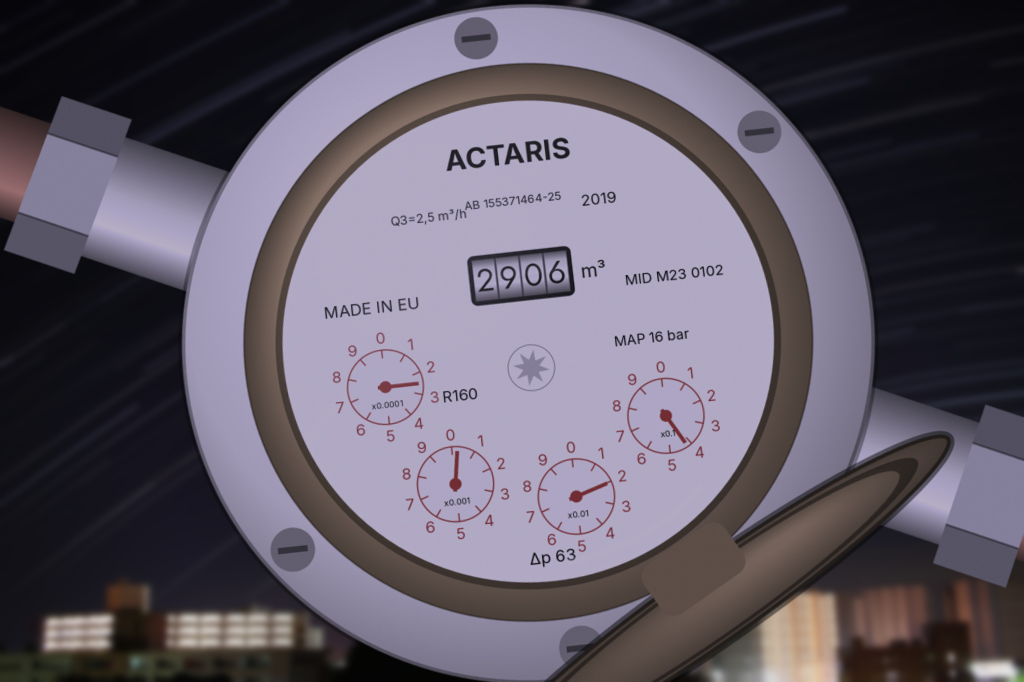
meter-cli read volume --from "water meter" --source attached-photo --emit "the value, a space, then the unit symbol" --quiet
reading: 2906.4202 m³
